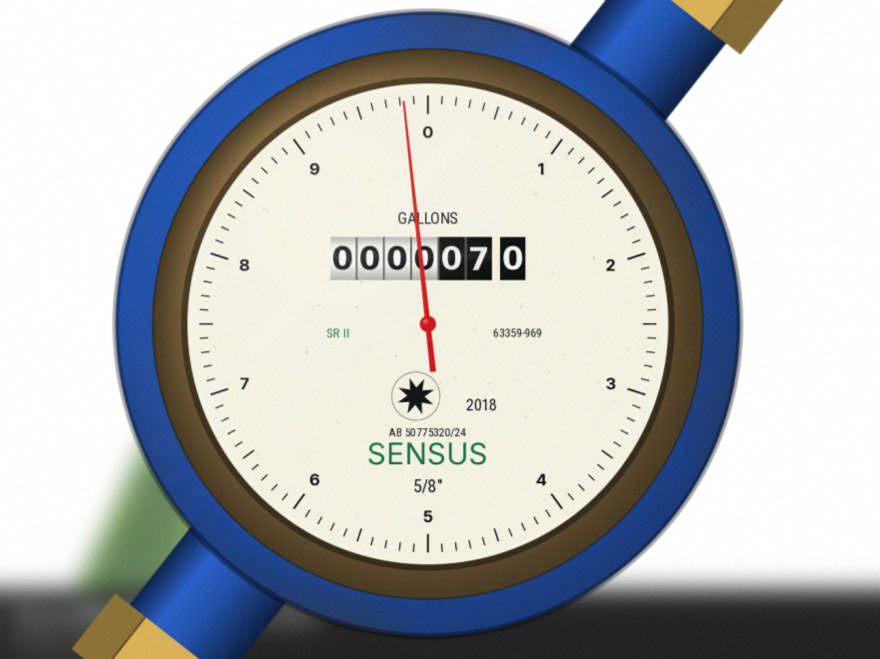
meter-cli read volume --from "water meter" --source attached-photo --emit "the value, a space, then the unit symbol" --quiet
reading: 69.8 gal
